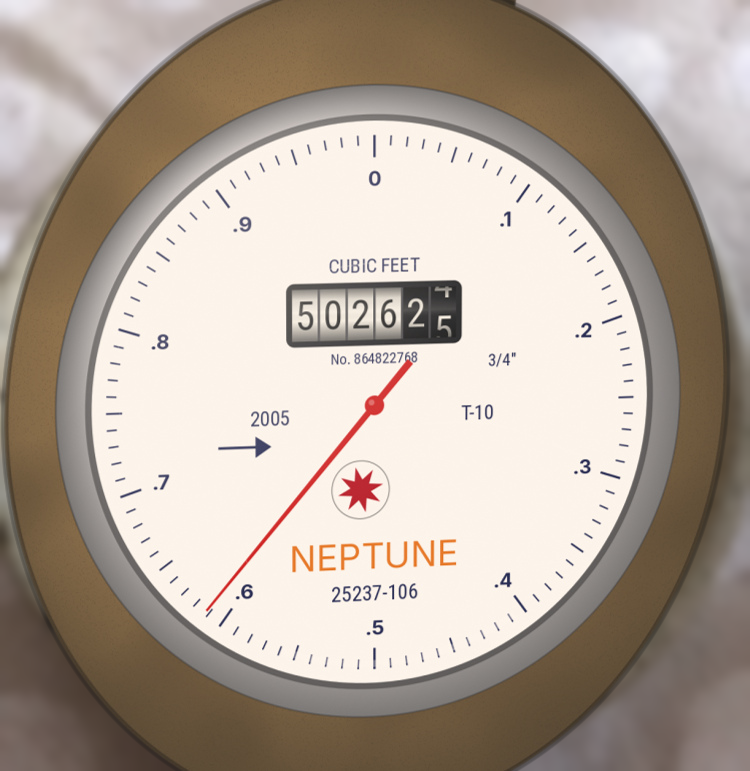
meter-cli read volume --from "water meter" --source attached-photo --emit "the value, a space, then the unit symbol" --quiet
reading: 502624.61 ft³
